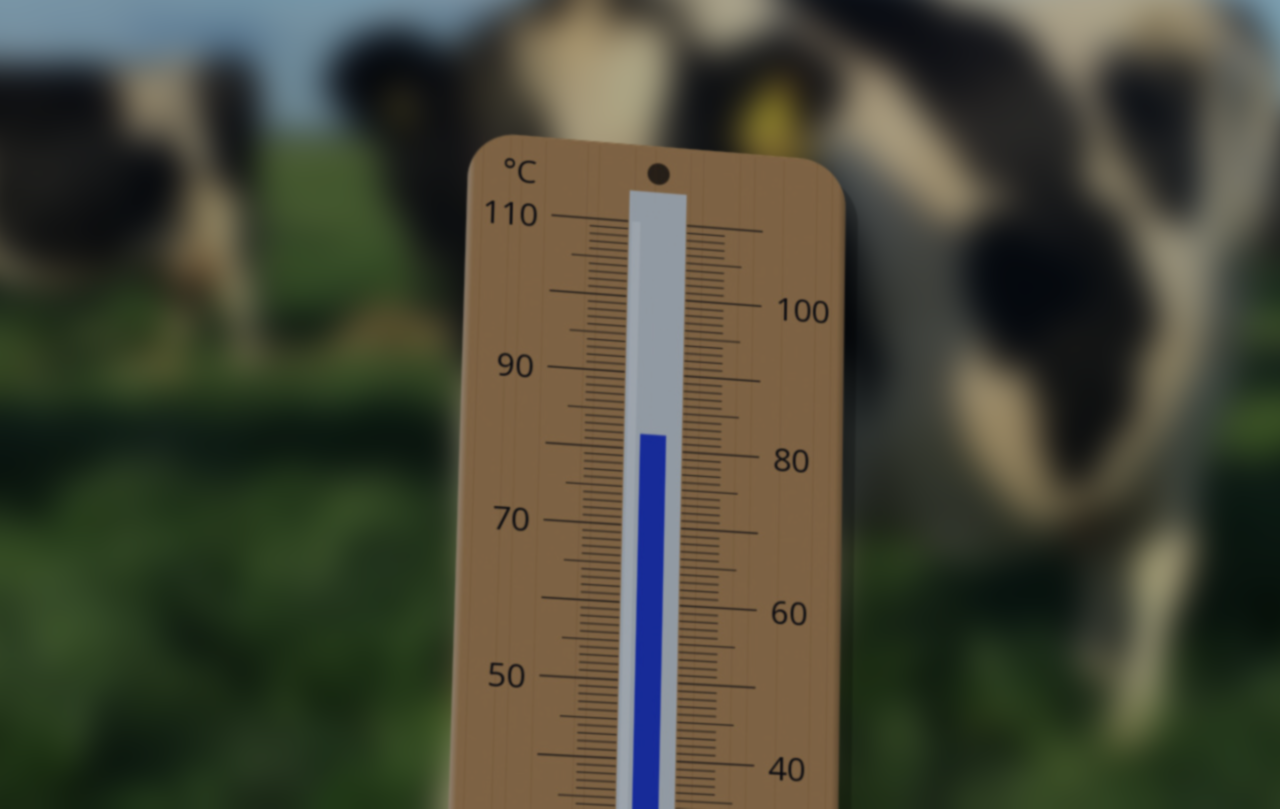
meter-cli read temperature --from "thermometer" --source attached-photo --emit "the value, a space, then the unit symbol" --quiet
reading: 82 °C
